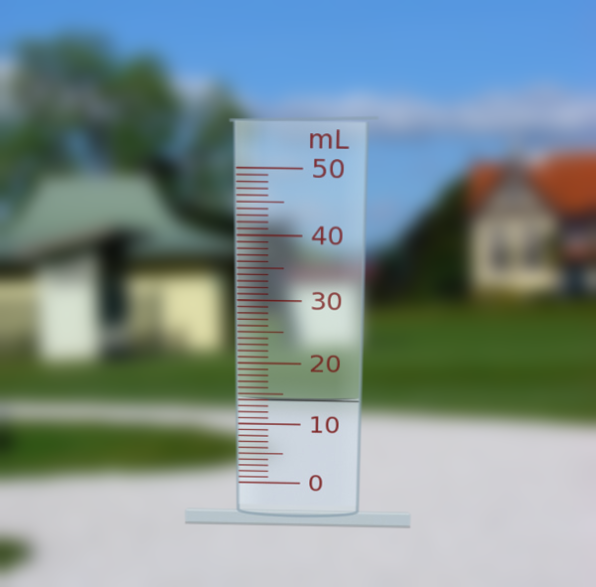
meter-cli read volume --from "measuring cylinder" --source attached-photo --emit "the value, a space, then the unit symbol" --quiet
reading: 14 mL
